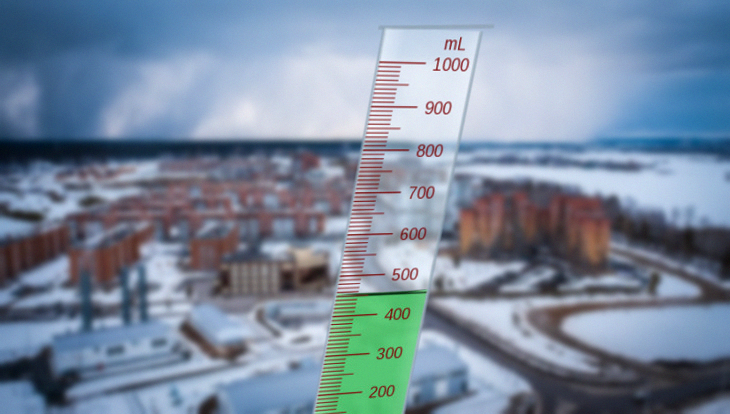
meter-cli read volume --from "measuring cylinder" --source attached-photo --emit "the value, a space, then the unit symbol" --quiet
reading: 450 mL
